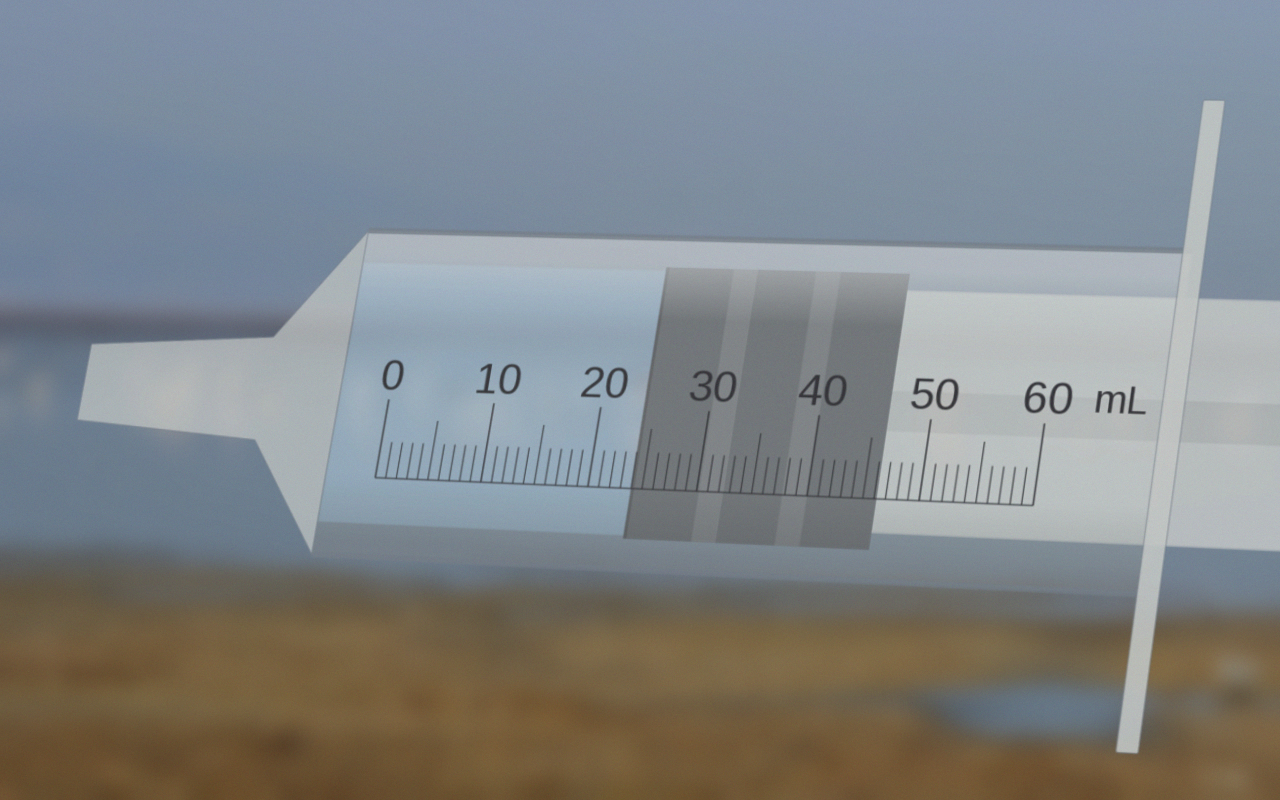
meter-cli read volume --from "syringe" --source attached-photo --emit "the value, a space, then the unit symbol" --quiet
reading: 24 mL
